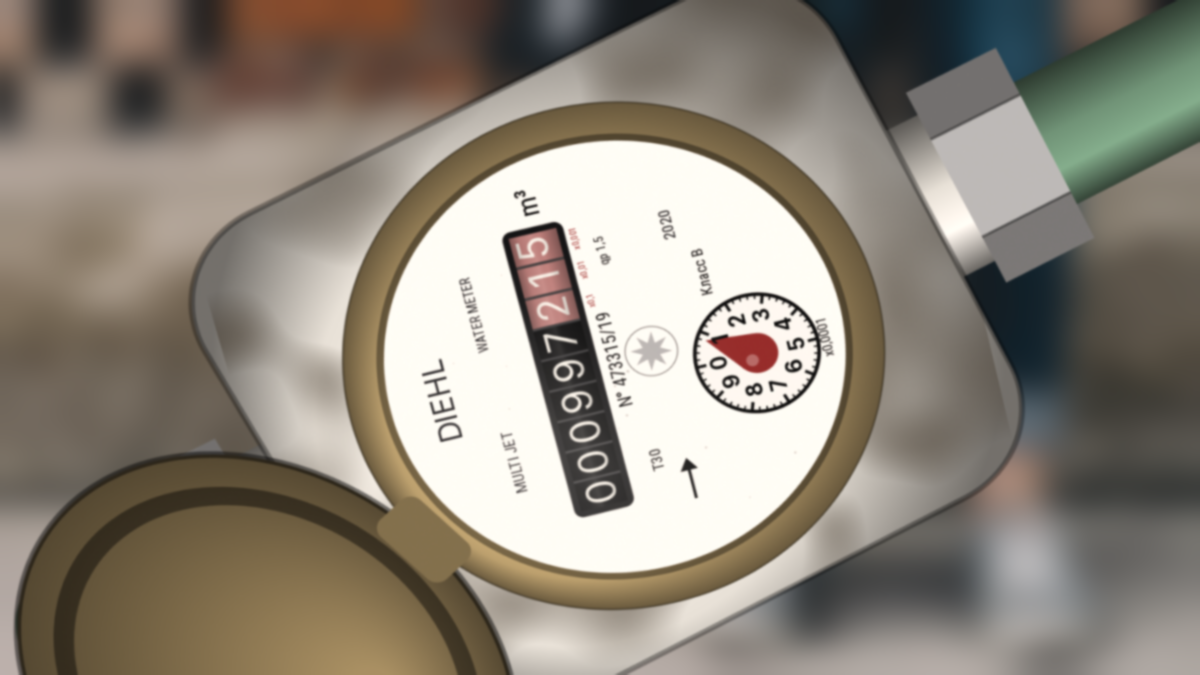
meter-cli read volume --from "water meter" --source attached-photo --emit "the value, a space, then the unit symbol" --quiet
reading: 997.2150 m³
